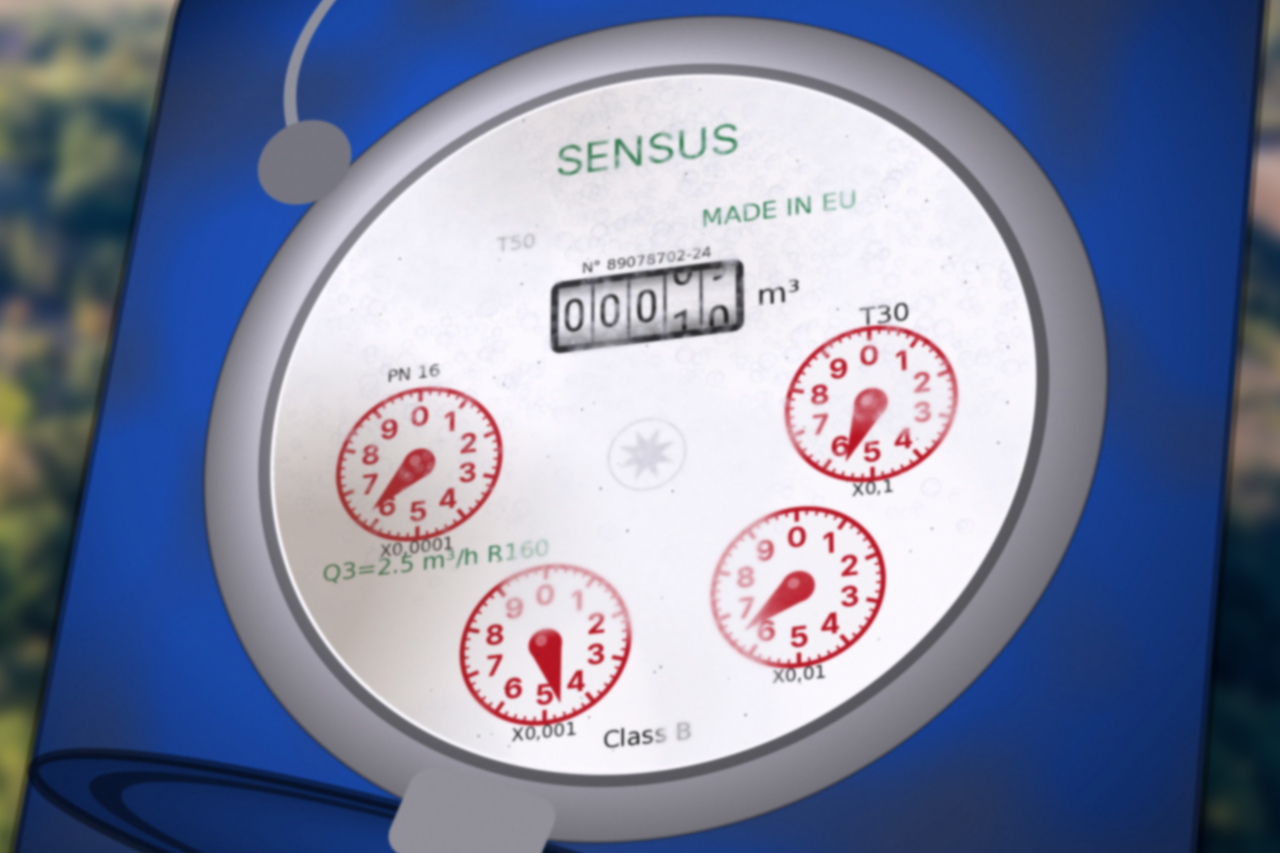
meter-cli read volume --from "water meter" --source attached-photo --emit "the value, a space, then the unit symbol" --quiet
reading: 9.5646 m³
